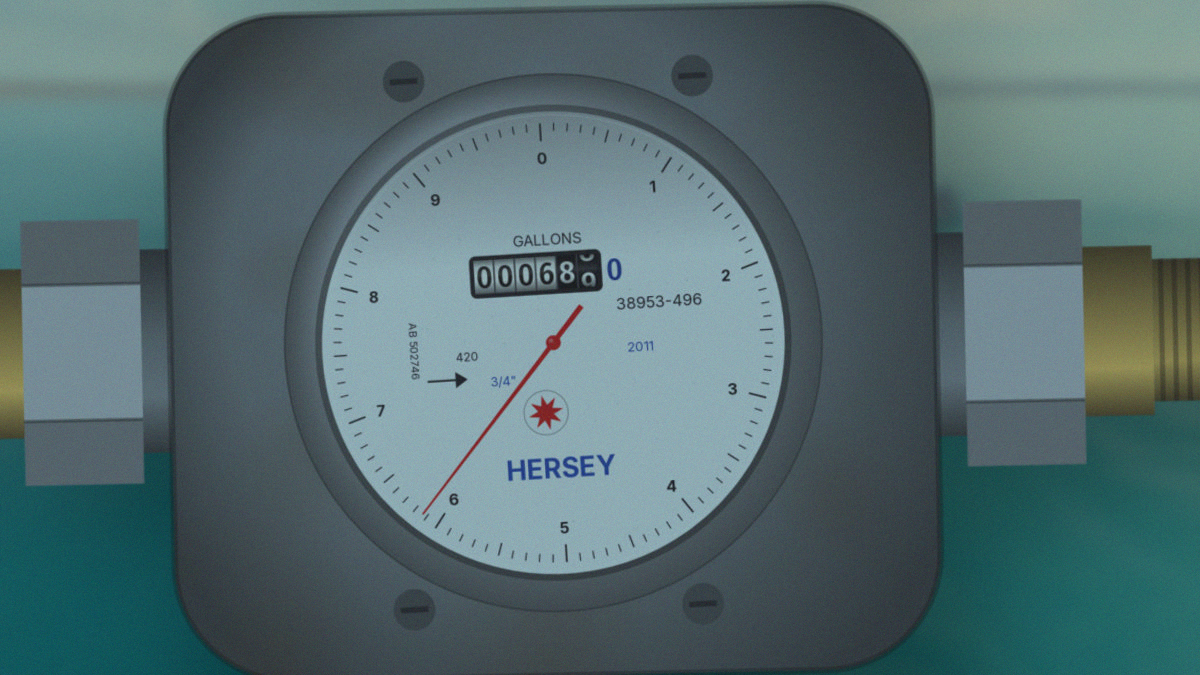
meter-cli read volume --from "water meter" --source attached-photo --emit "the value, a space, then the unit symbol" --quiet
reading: 6886.1 gal
